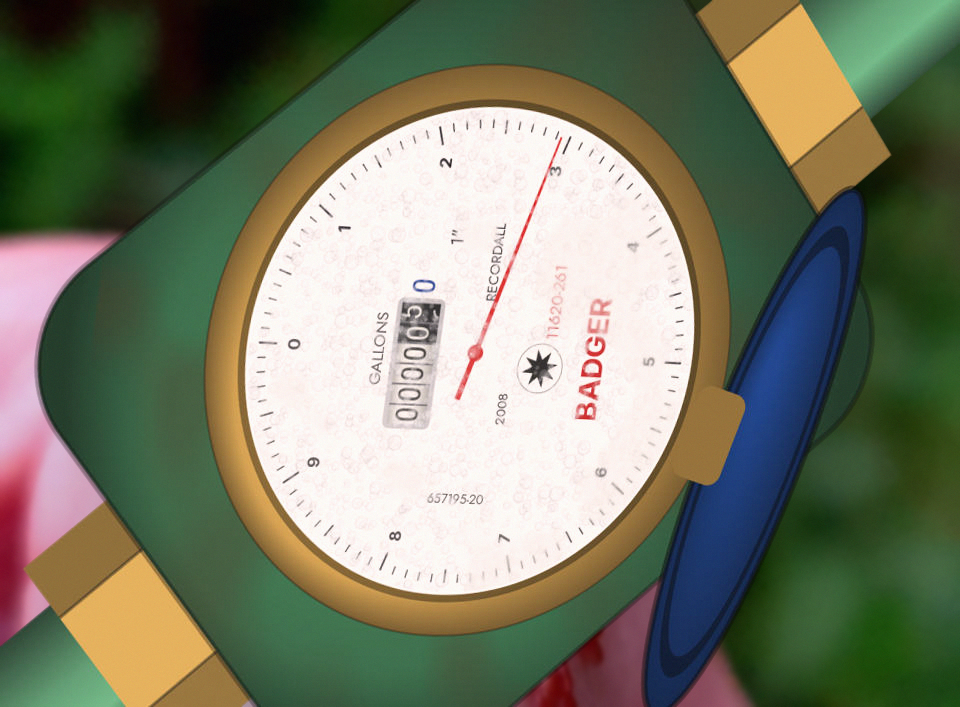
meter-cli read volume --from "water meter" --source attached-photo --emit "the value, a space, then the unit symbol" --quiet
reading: 52.9 gal
